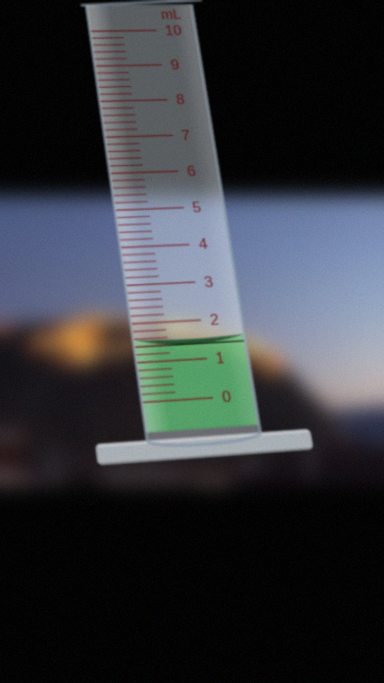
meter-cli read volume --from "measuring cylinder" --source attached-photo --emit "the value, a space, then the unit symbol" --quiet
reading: 1.4 mL
